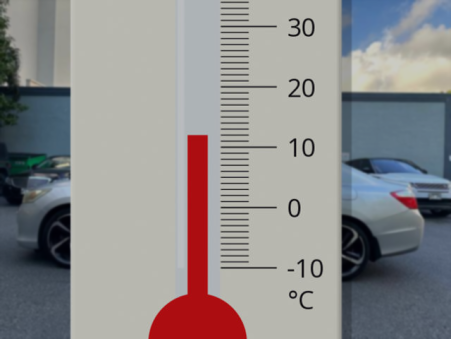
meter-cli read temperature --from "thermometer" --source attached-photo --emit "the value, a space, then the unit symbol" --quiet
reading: 12 °C
